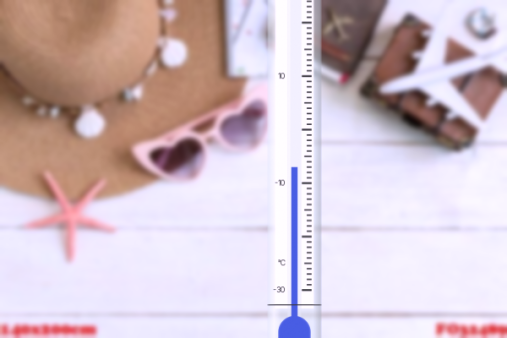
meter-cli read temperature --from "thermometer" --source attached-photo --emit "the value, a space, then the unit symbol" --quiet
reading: -7 °C
